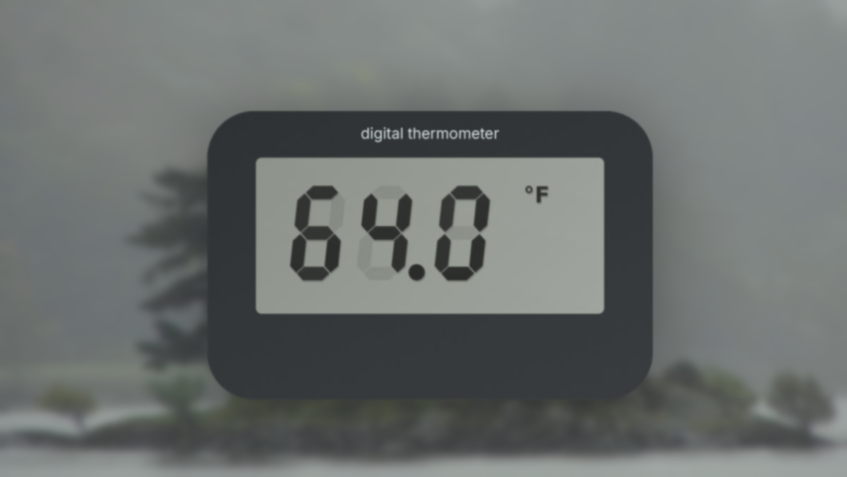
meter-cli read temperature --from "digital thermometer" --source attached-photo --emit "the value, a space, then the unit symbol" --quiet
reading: 64.0 °F
